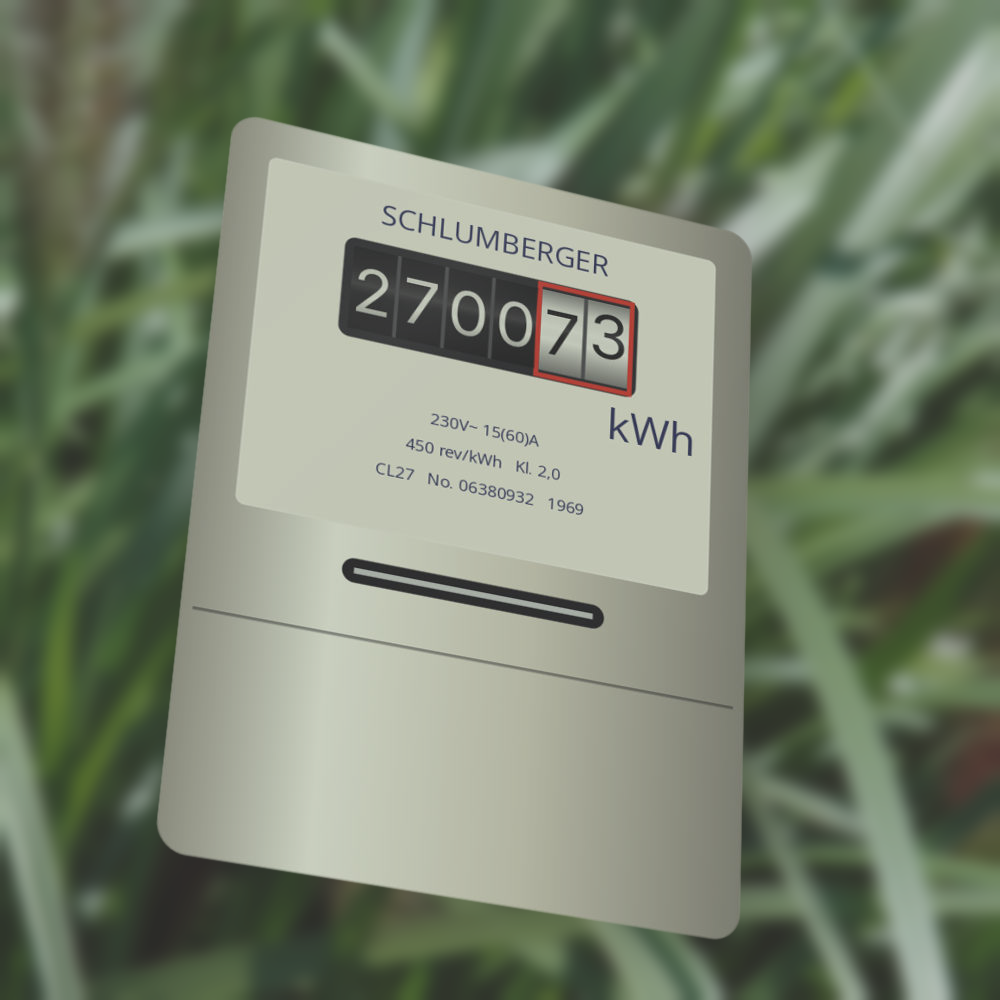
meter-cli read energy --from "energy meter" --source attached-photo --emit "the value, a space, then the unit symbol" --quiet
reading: 2700.73 kWh
